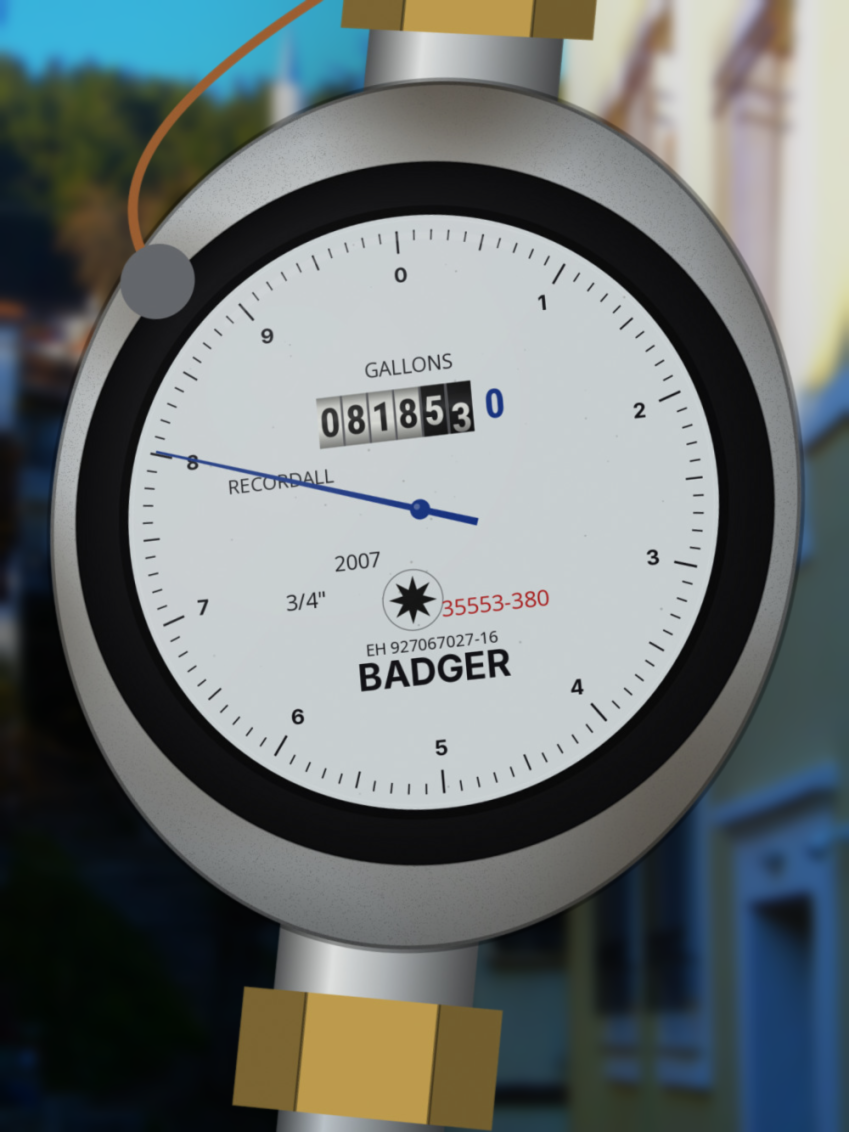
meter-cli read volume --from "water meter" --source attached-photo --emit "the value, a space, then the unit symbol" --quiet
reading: 818528.0 gal
